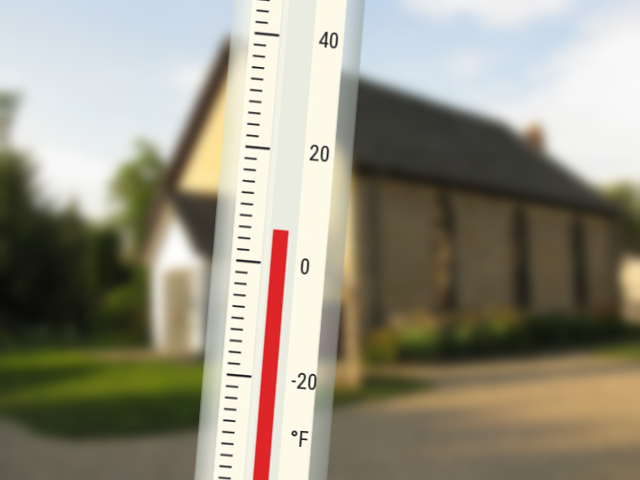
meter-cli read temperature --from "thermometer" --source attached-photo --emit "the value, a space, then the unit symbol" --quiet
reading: 6 °F
